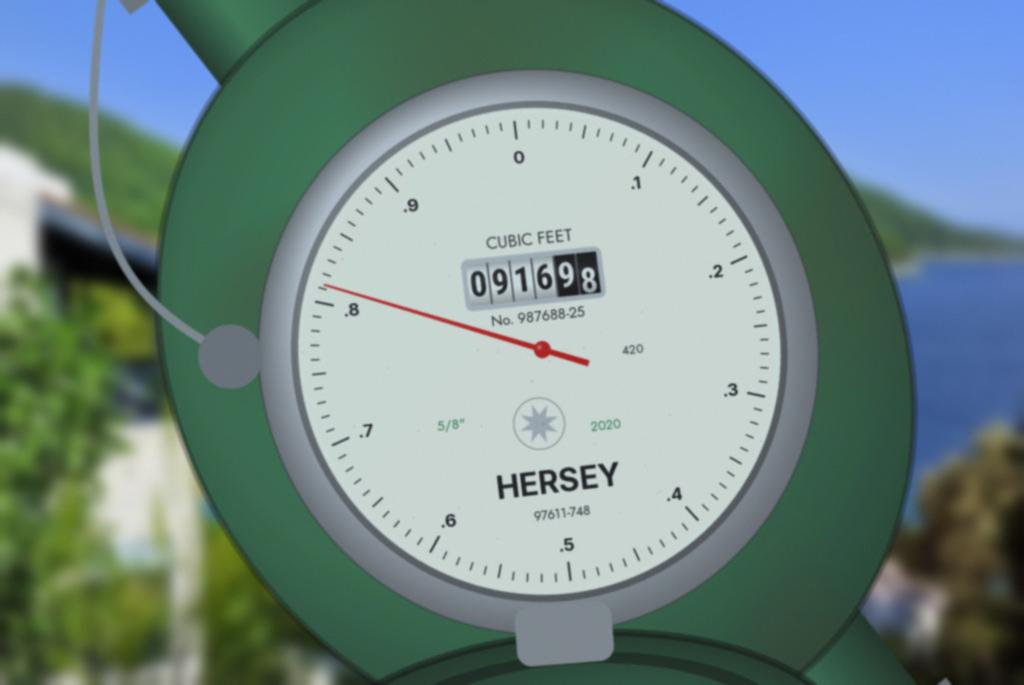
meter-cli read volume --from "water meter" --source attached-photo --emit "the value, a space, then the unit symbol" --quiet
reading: 91697.81 ft³
